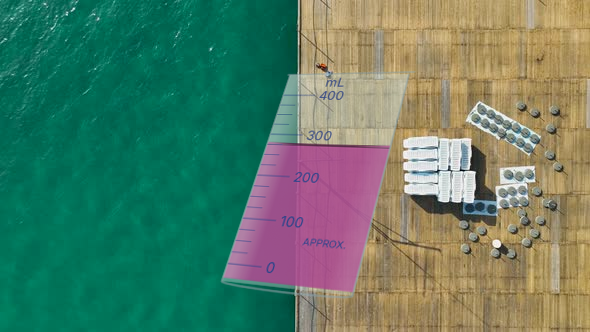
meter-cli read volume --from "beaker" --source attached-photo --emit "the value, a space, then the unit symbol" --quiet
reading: 275 mL
